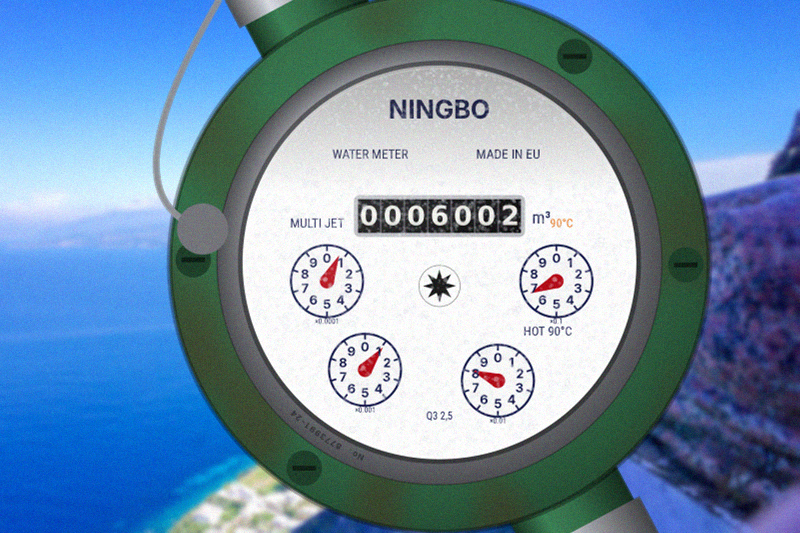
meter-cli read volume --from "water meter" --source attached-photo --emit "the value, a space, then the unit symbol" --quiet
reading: 6002.6810 m³
